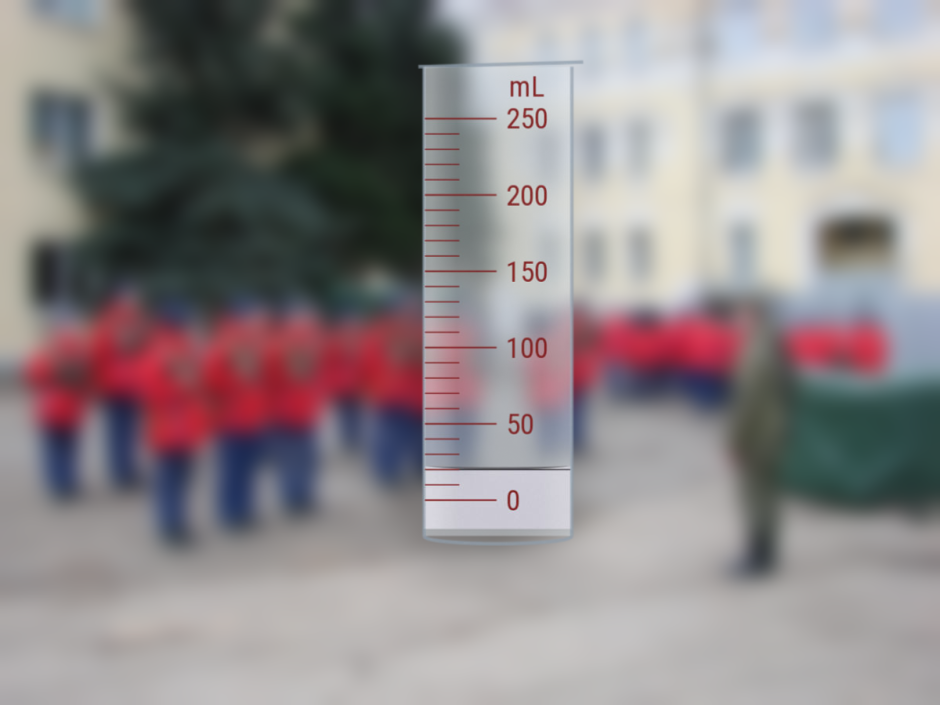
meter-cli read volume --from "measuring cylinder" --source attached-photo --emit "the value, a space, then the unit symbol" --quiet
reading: 20 mL
